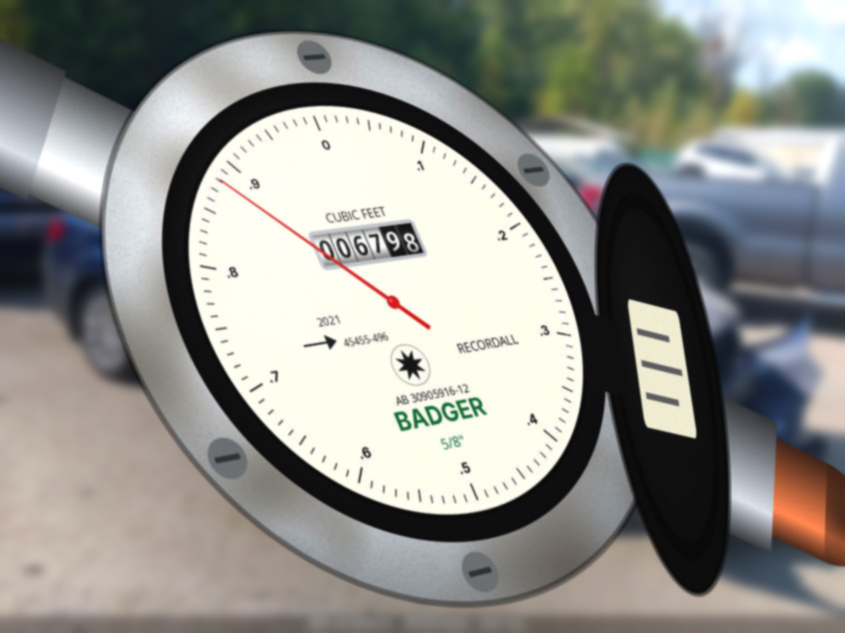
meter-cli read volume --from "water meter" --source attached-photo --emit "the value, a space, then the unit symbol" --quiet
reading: 6797.88 ft³
